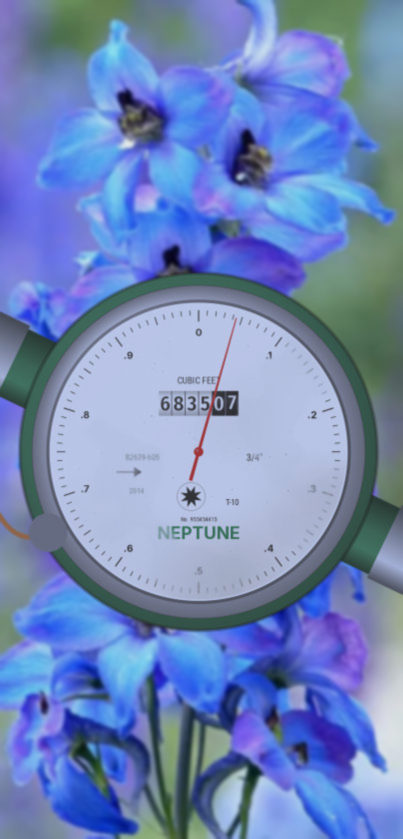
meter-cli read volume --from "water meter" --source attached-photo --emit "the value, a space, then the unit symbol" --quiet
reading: 683507.04 ft³
